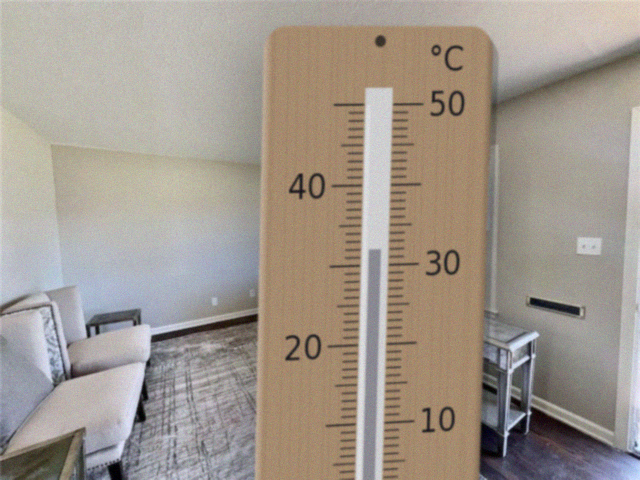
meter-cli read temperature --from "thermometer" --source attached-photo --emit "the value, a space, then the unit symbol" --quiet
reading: 32 °C
